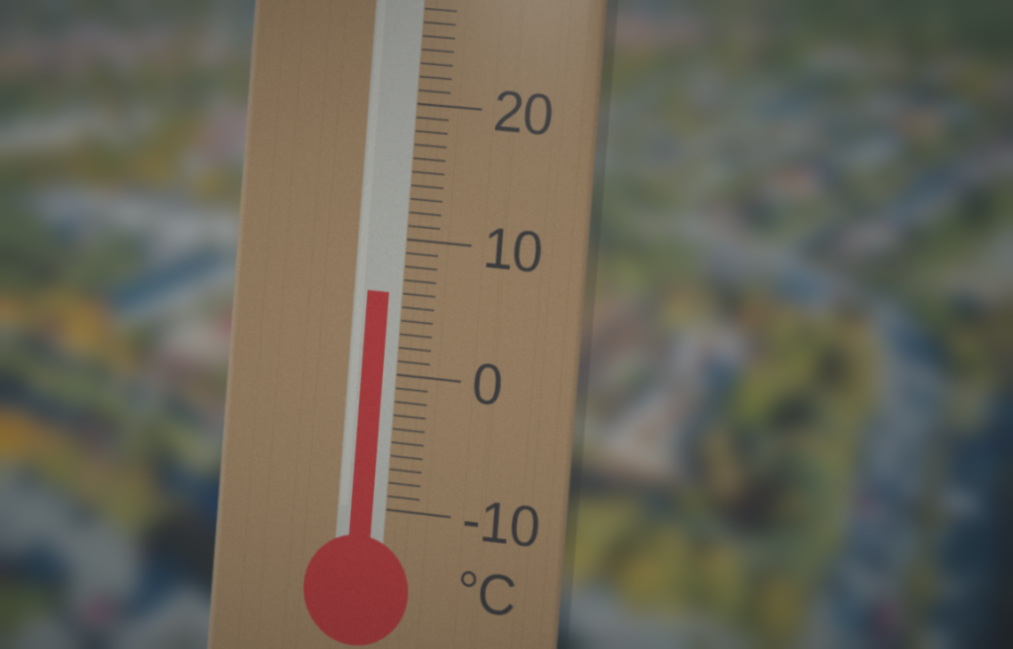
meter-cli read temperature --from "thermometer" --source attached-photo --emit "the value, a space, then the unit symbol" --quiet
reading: 6 °C
